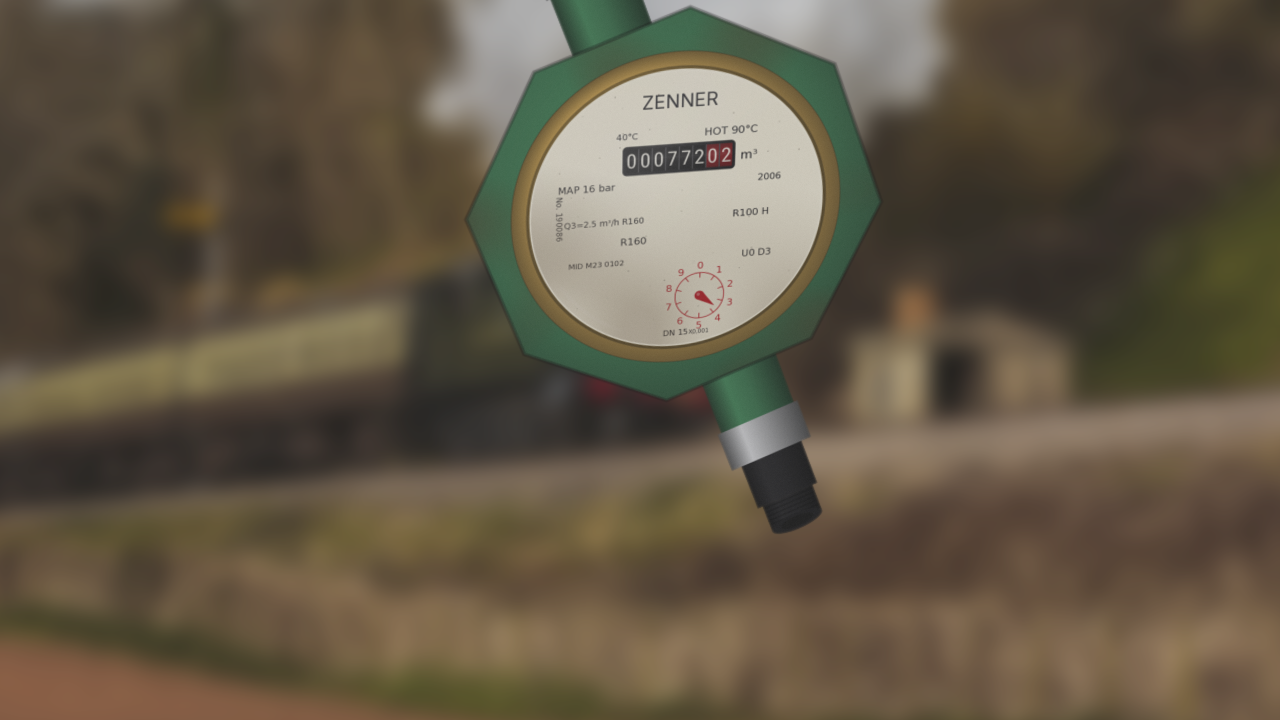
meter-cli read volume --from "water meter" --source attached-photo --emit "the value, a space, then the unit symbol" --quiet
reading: 772.023 m³
